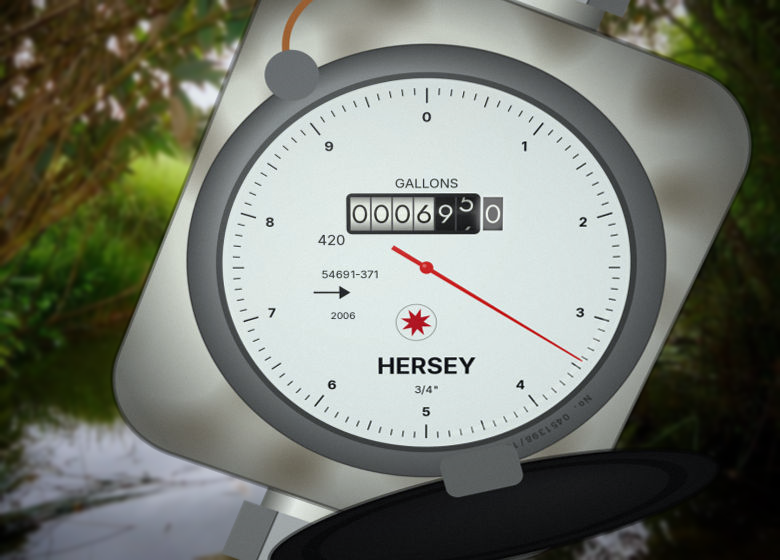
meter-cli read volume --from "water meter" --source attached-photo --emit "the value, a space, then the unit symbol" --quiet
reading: 6953.4 gal
